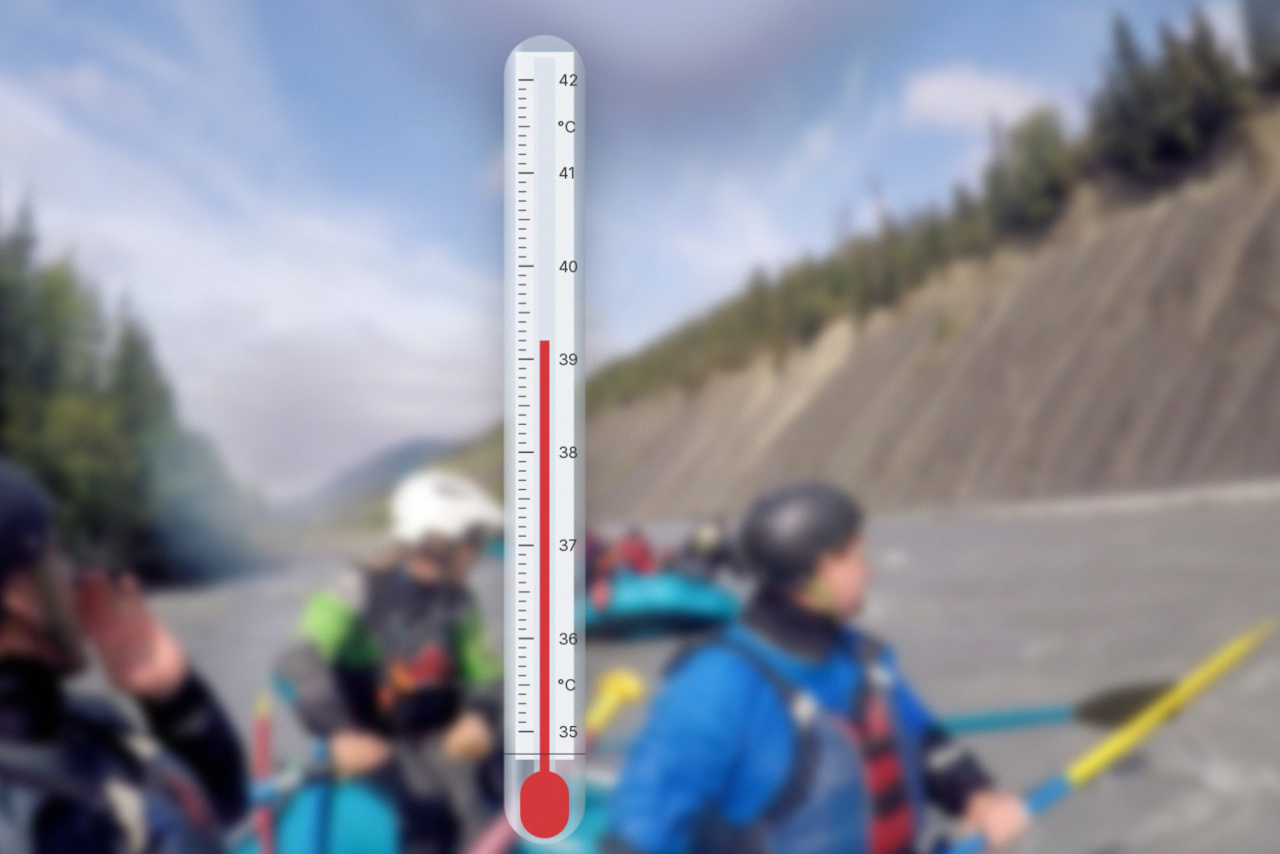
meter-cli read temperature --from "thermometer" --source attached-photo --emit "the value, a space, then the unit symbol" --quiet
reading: 39.2 °C
